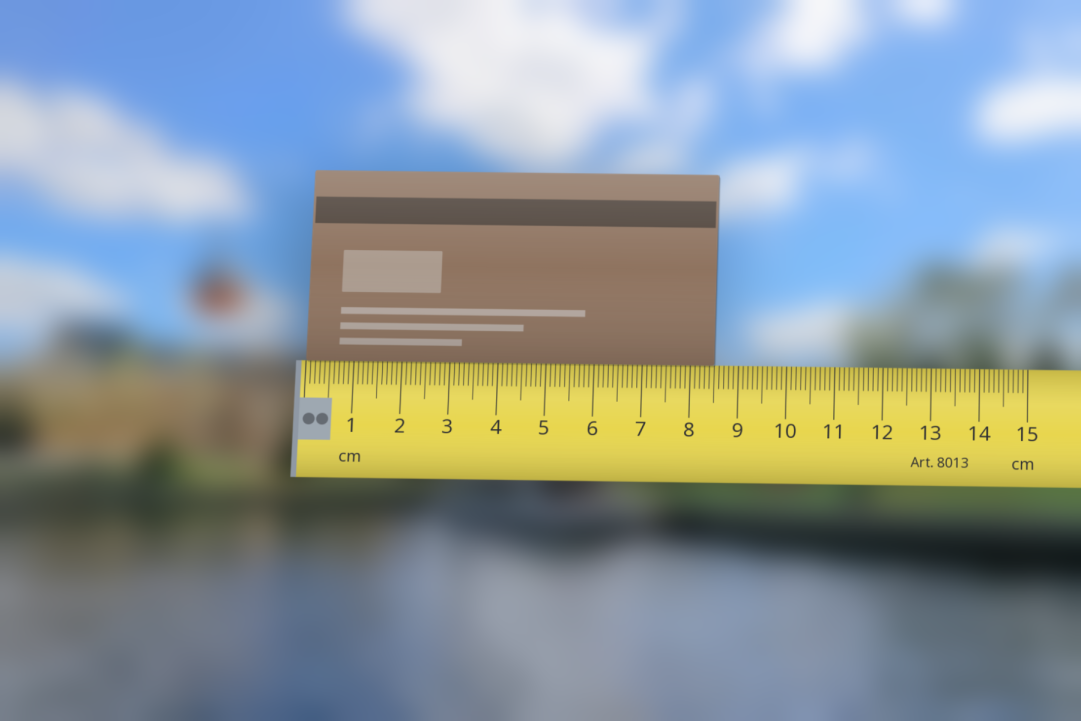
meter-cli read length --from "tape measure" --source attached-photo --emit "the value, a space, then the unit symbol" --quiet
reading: 8.5 cm
